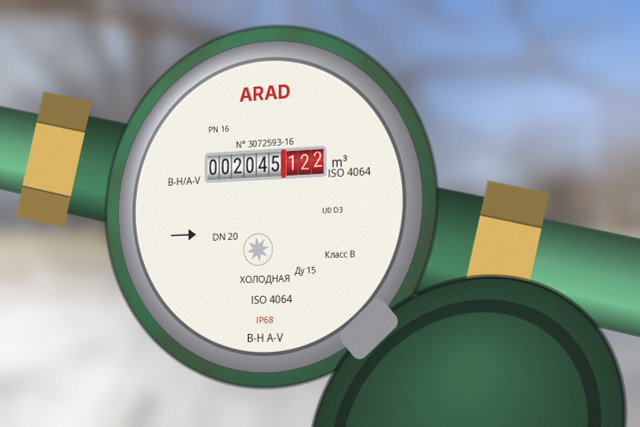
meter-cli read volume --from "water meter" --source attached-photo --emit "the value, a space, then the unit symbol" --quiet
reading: 2045.122 m³
